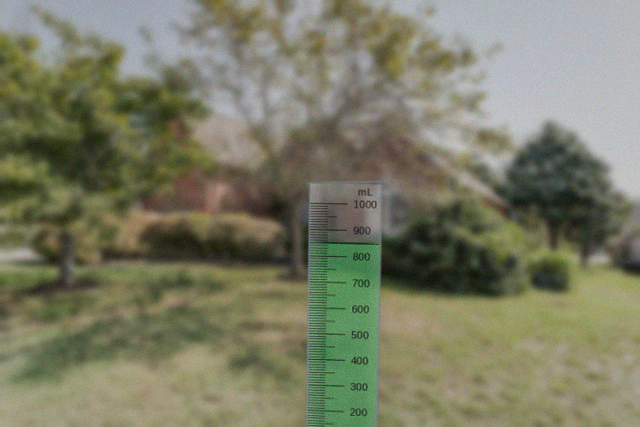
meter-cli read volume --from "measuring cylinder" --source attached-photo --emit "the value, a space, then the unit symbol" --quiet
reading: 850 mL
